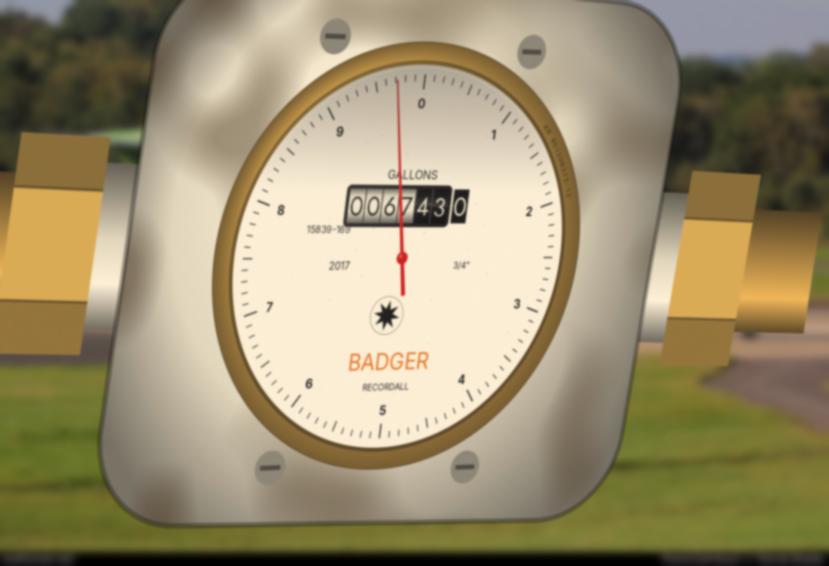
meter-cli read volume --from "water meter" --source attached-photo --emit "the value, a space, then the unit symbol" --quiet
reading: 67429.7 gal
